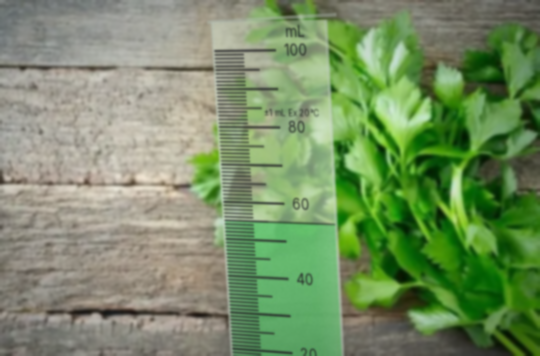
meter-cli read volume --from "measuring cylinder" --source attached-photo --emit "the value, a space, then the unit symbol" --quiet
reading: 55 mL
